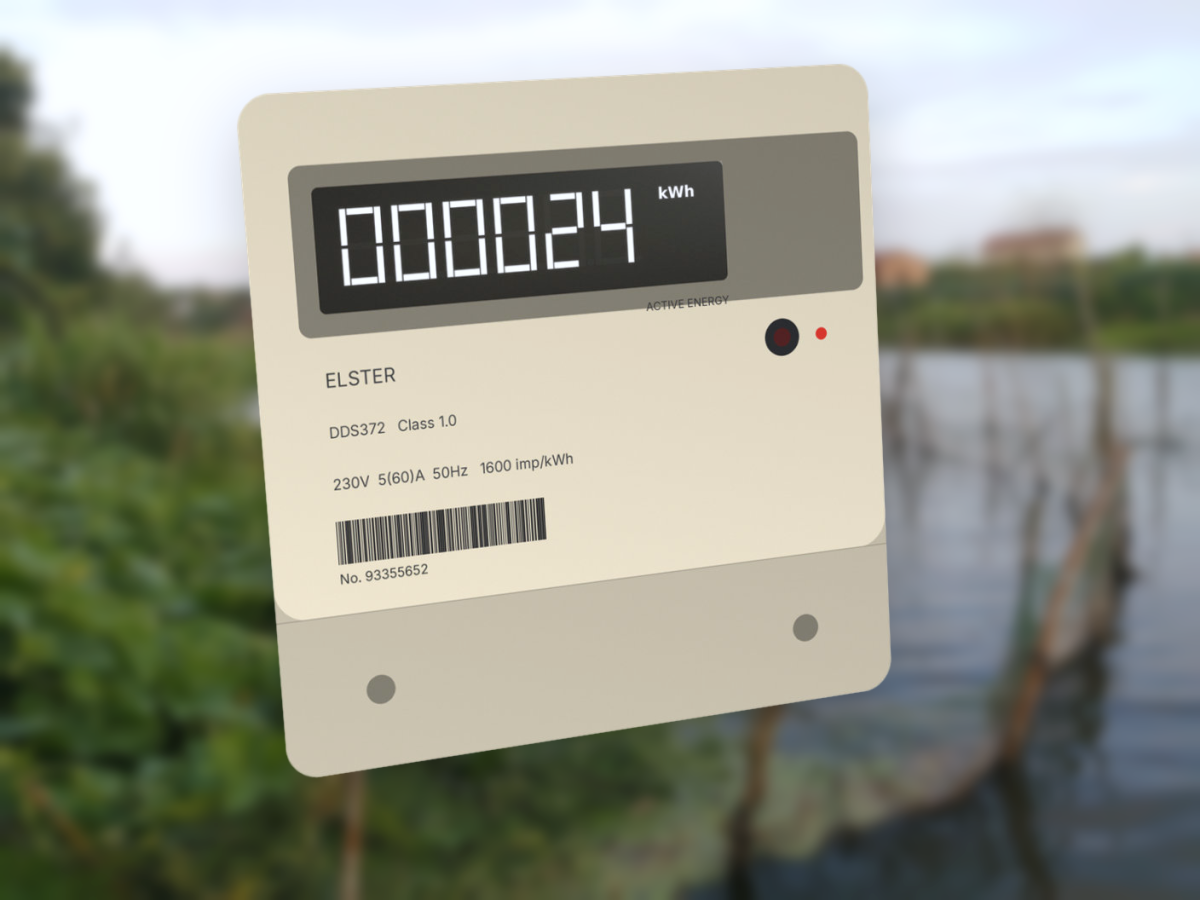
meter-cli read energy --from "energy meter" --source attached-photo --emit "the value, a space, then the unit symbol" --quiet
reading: 24 kWh
